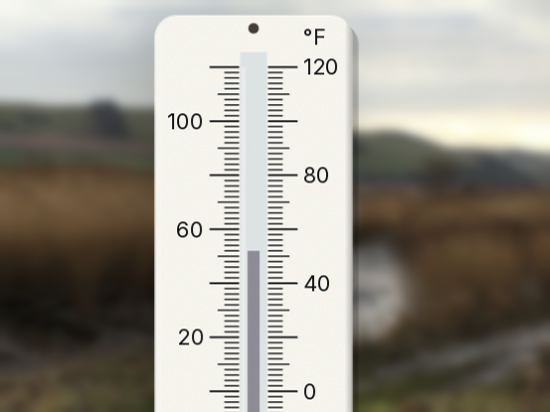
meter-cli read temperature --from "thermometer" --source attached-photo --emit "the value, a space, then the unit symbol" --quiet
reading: 52 °F
